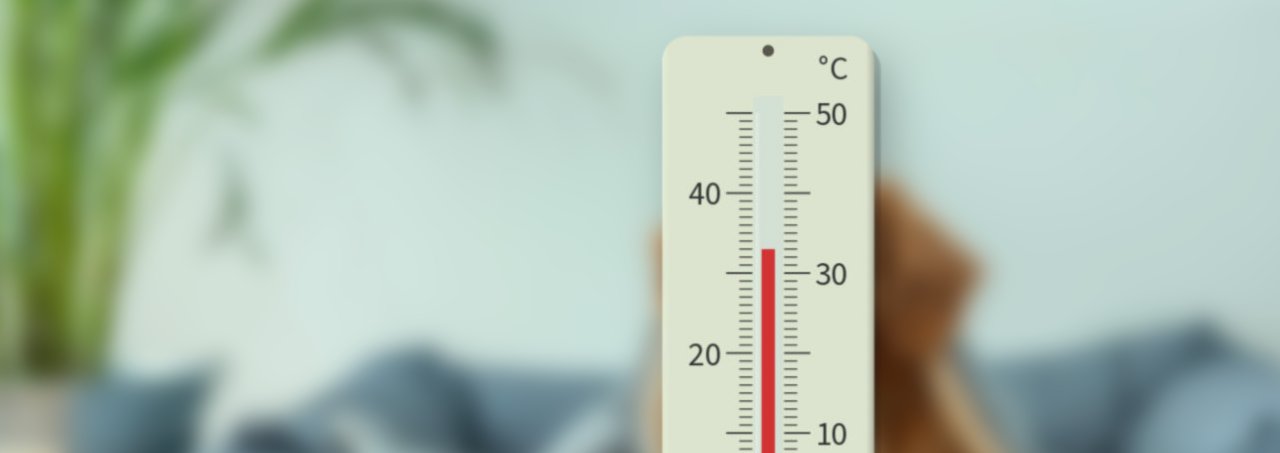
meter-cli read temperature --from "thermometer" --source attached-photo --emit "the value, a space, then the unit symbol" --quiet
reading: 33 °C
